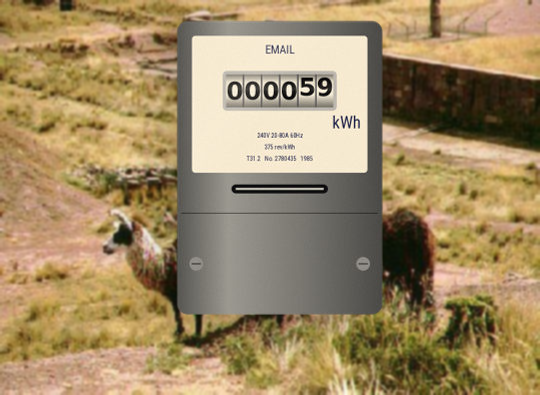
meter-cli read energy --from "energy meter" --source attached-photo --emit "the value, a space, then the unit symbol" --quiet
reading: 59 kWh
